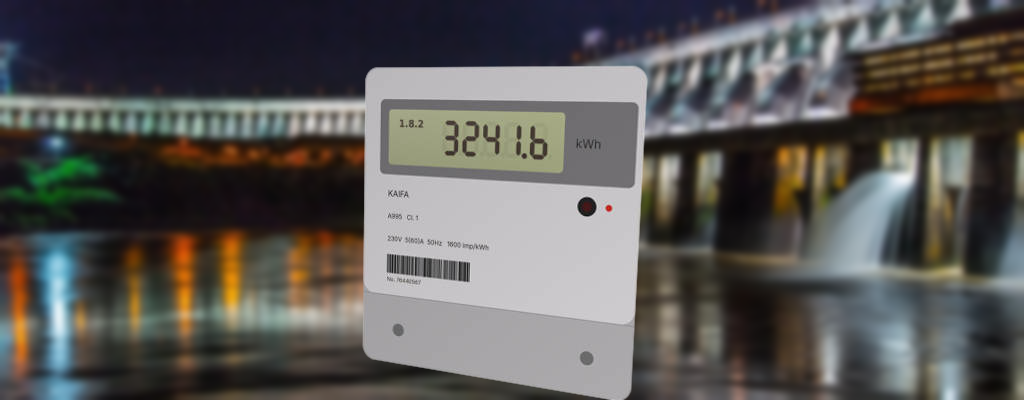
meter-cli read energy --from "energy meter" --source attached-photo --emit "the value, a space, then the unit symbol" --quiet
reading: 3241.6 kWh
